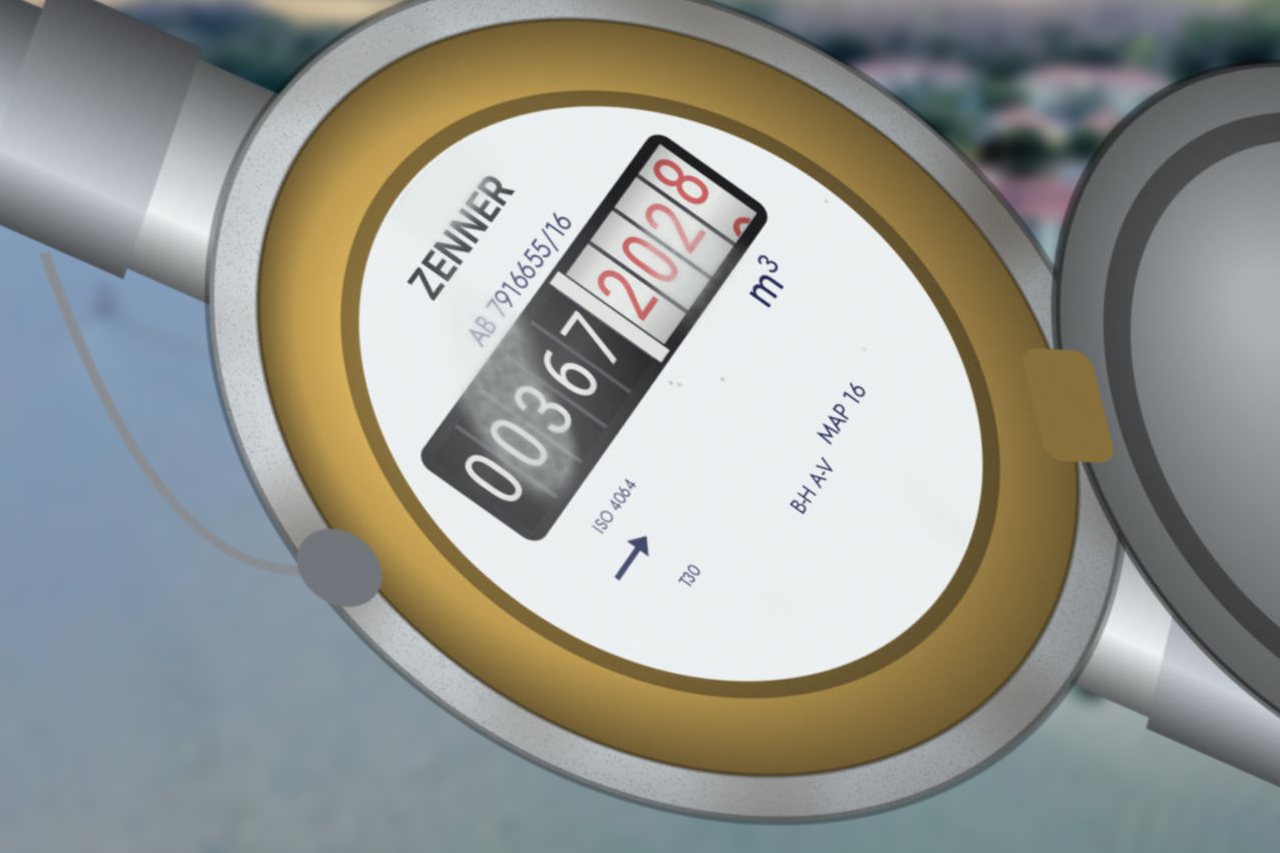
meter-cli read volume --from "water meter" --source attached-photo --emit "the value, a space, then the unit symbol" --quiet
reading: 367.2028 m³
